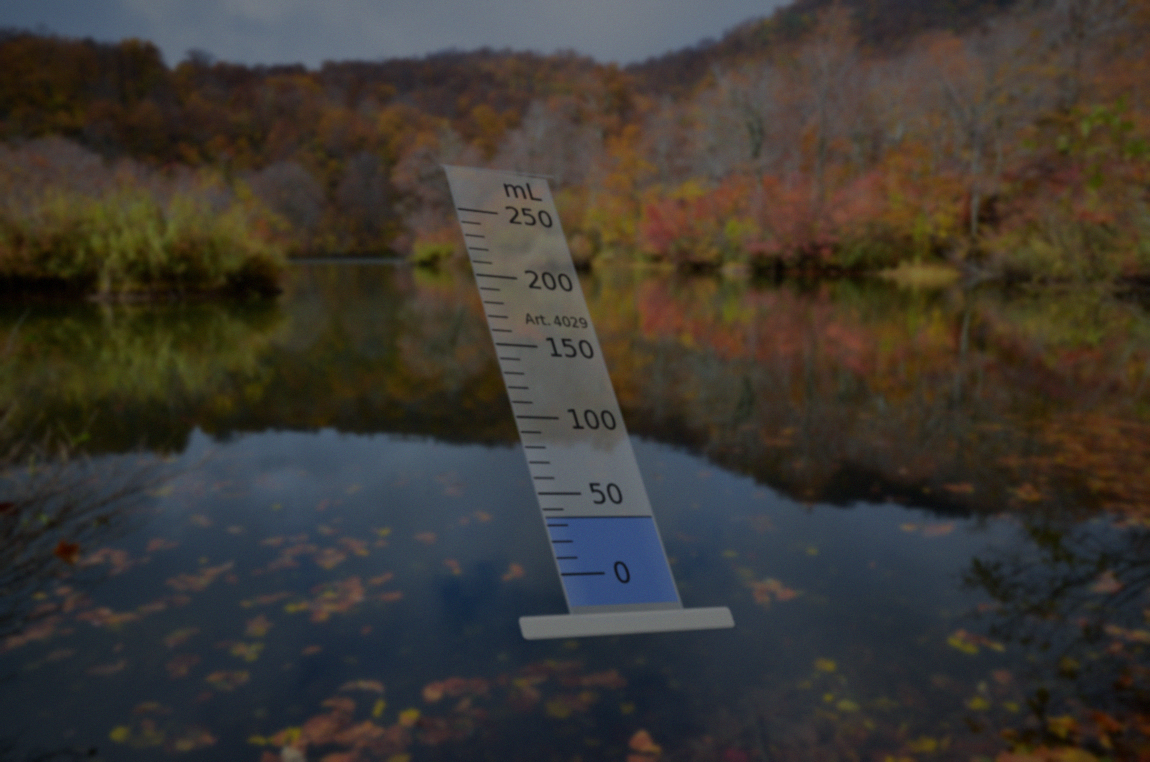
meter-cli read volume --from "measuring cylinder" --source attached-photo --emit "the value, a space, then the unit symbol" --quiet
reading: 35 mL
